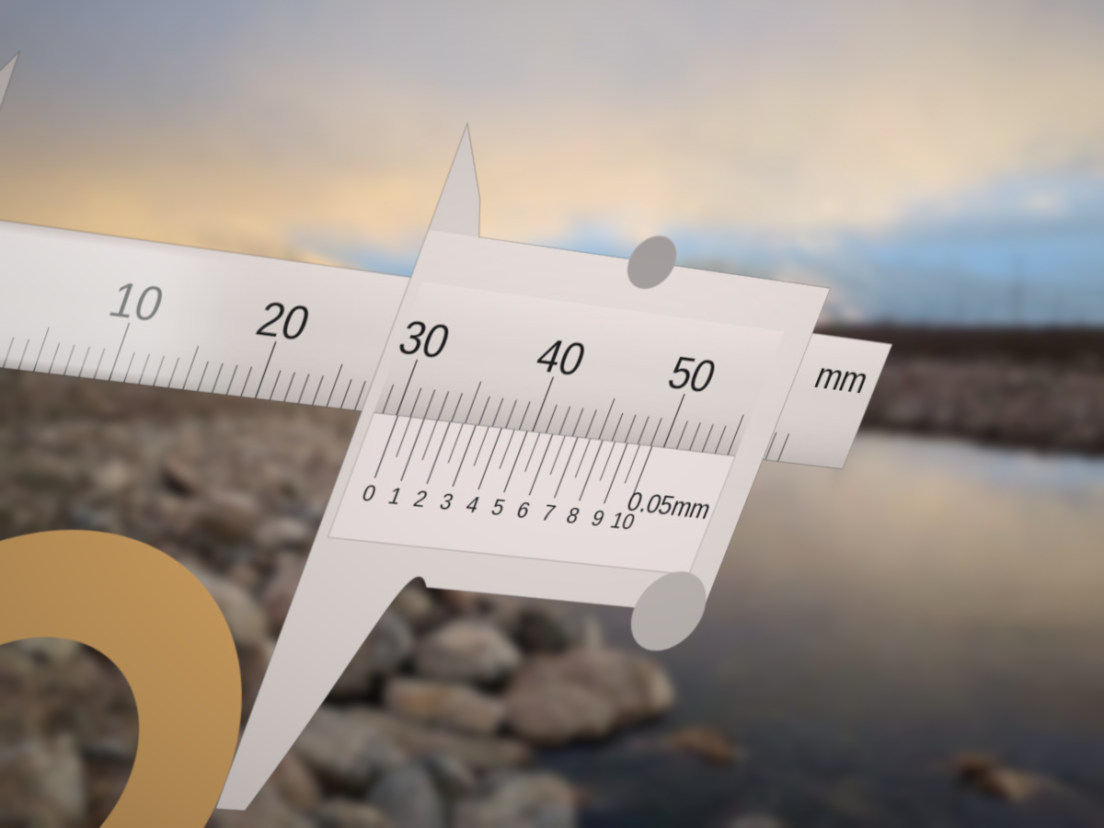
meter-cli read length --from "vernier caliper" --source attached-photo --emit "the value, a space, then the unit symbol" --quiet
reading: 30.1 mm
